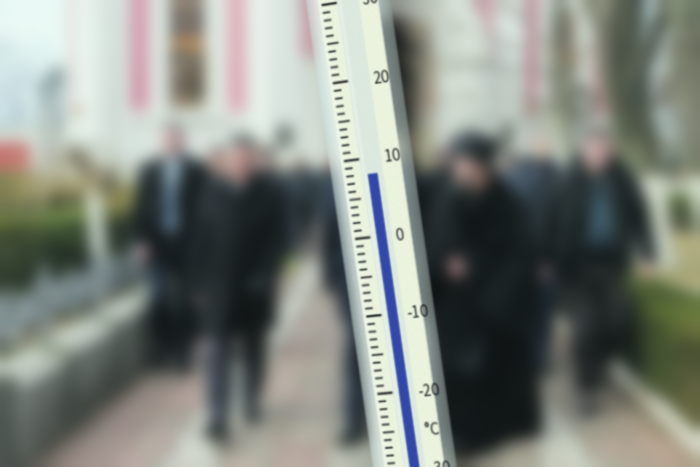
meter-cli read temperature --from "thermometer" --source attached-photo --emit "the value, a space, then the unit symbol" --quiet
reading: 8 °C
